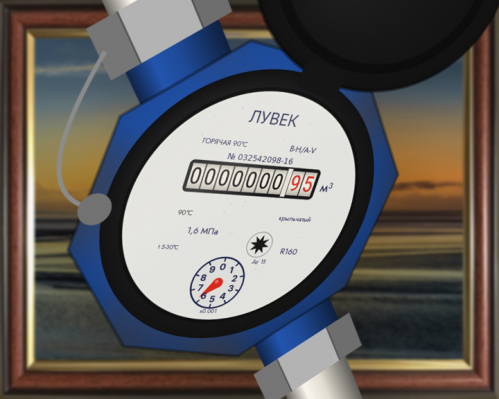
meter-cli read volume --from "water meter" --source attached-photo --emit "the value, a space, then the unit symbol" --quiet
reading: 0.956 m³
